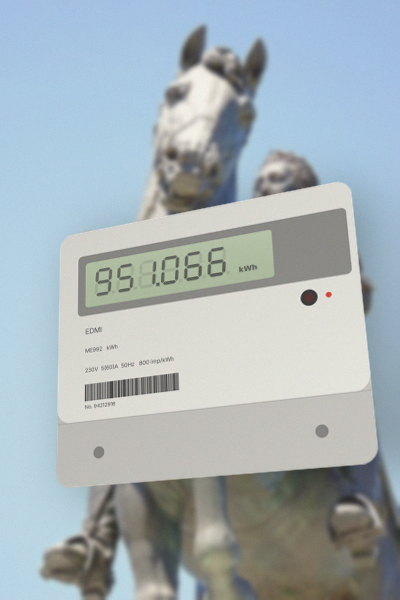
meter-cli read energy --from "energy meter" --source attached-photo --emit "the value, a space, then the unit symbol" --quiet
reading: 951.066 kWh
